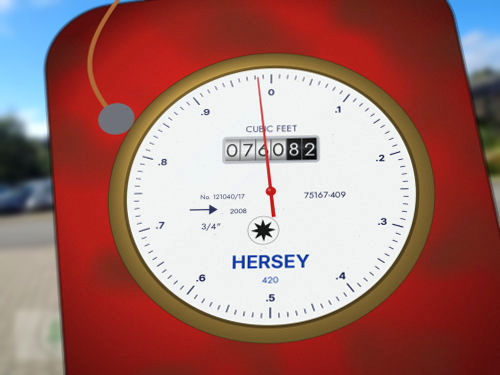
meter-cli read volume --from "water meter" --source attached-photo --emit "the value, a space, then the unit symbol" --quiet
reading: 76081.98 ft³
